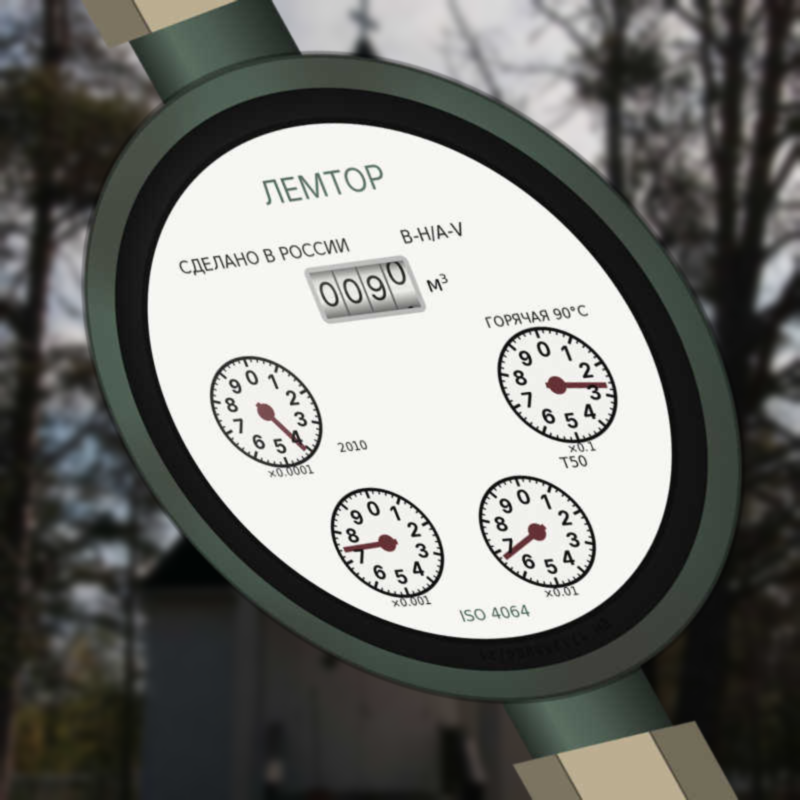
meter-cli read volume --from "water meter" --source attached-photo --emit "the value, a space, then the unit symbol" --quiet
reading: 90.2674 m³
